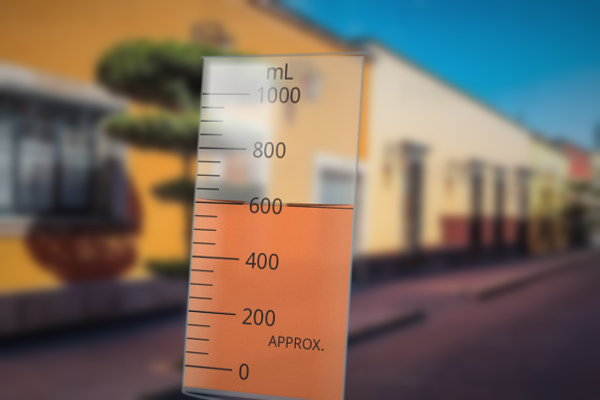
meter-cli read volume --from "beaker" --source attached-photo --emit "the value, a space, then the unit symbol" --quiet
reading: 600 mL
